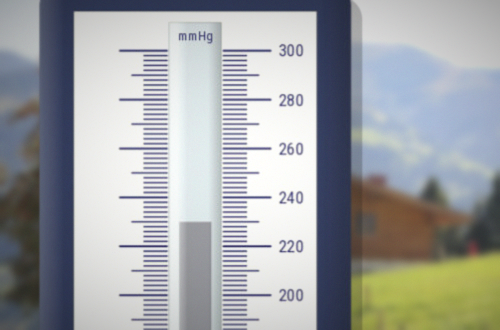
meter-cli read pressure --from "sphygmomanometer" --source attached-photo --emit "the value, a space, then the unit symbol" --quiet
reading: 230 mmHg
